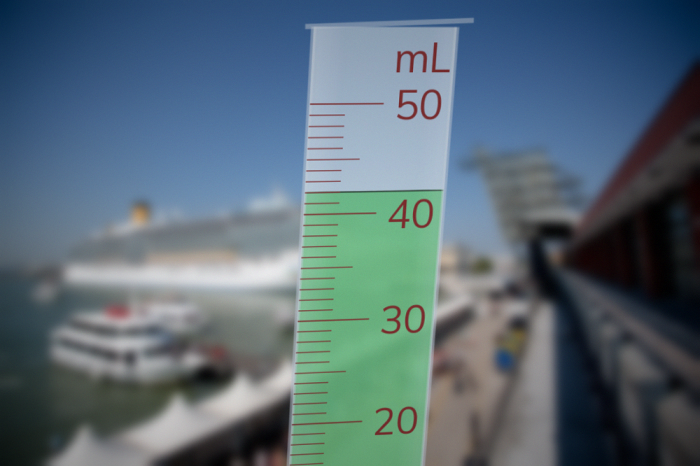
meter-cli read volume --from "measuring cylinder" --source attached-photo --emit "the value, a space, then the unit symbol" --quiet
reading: 42 mL
